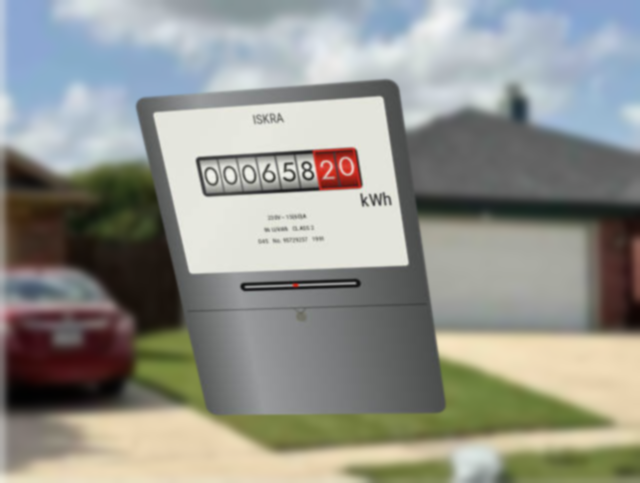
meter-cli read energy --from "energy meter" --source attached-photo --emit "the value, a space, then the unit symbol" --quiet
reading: 658.20 kWh
